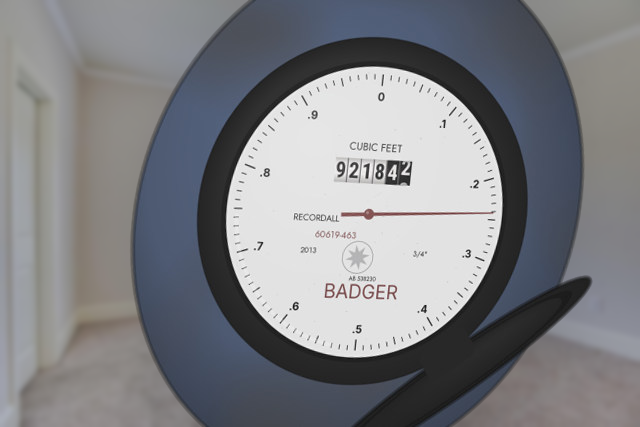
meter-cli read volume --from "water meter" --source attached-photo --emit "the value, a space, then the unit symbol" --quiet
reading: 921842.24 ft³
